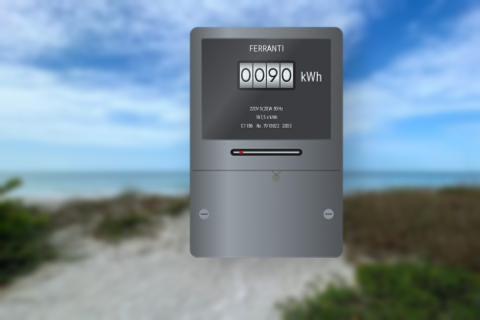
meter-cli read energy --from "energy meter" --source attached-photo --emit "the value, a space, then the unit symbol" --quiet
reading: 90 kWh
